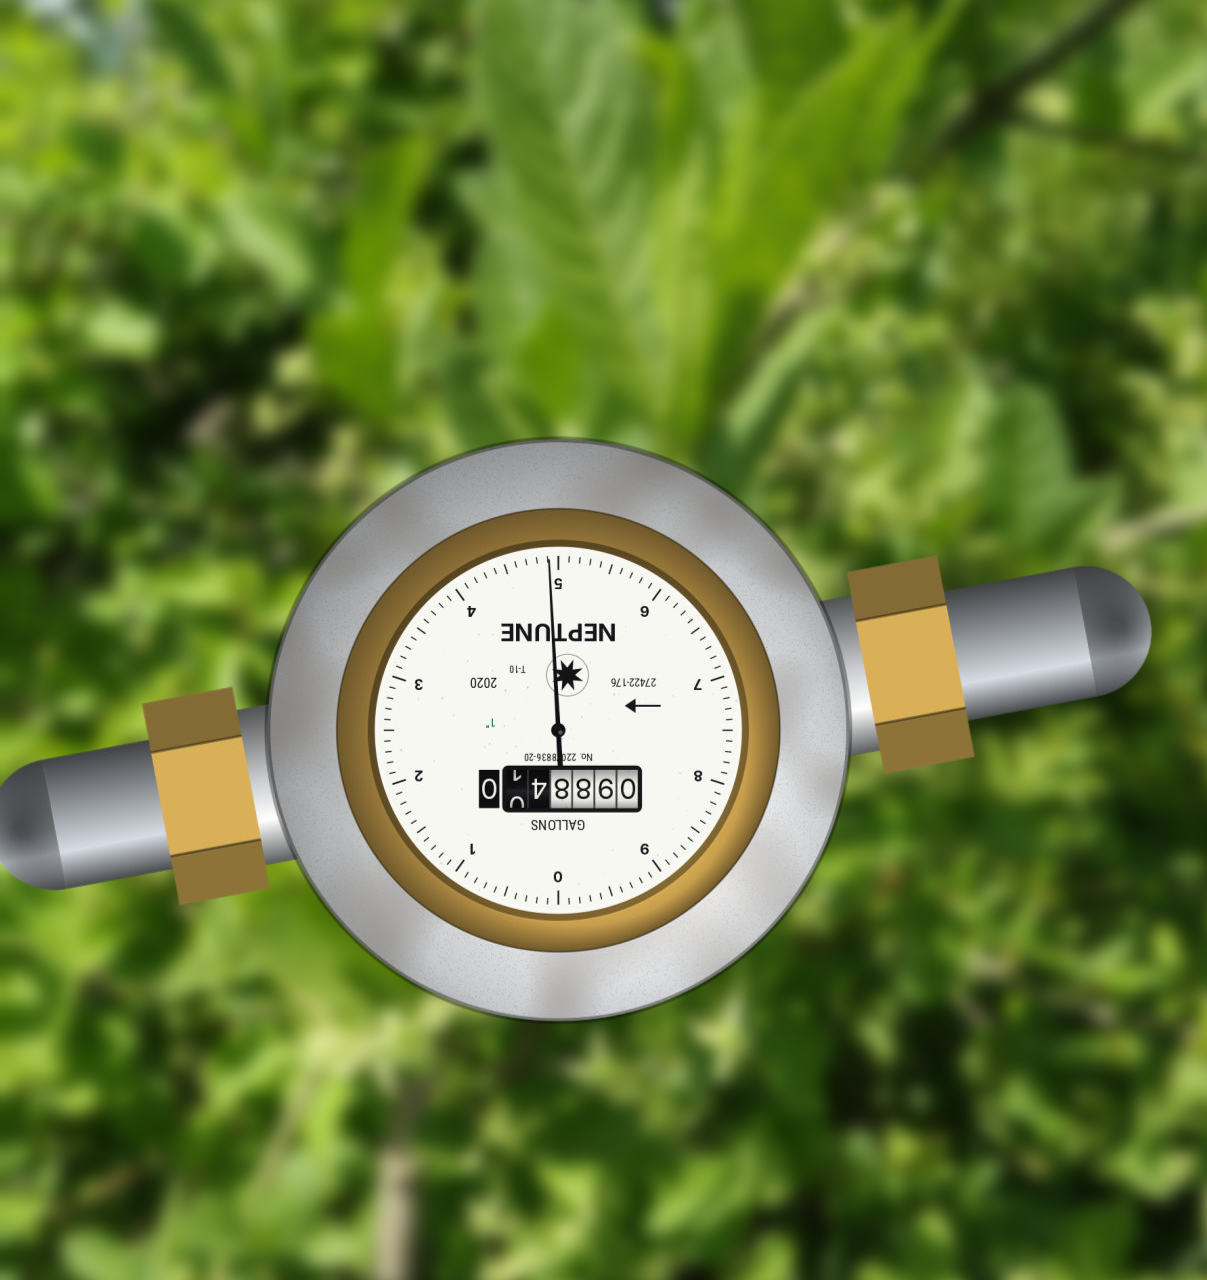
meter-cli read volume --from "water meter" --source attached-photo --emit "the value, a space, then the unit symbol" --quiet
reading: 988404.9 gal
